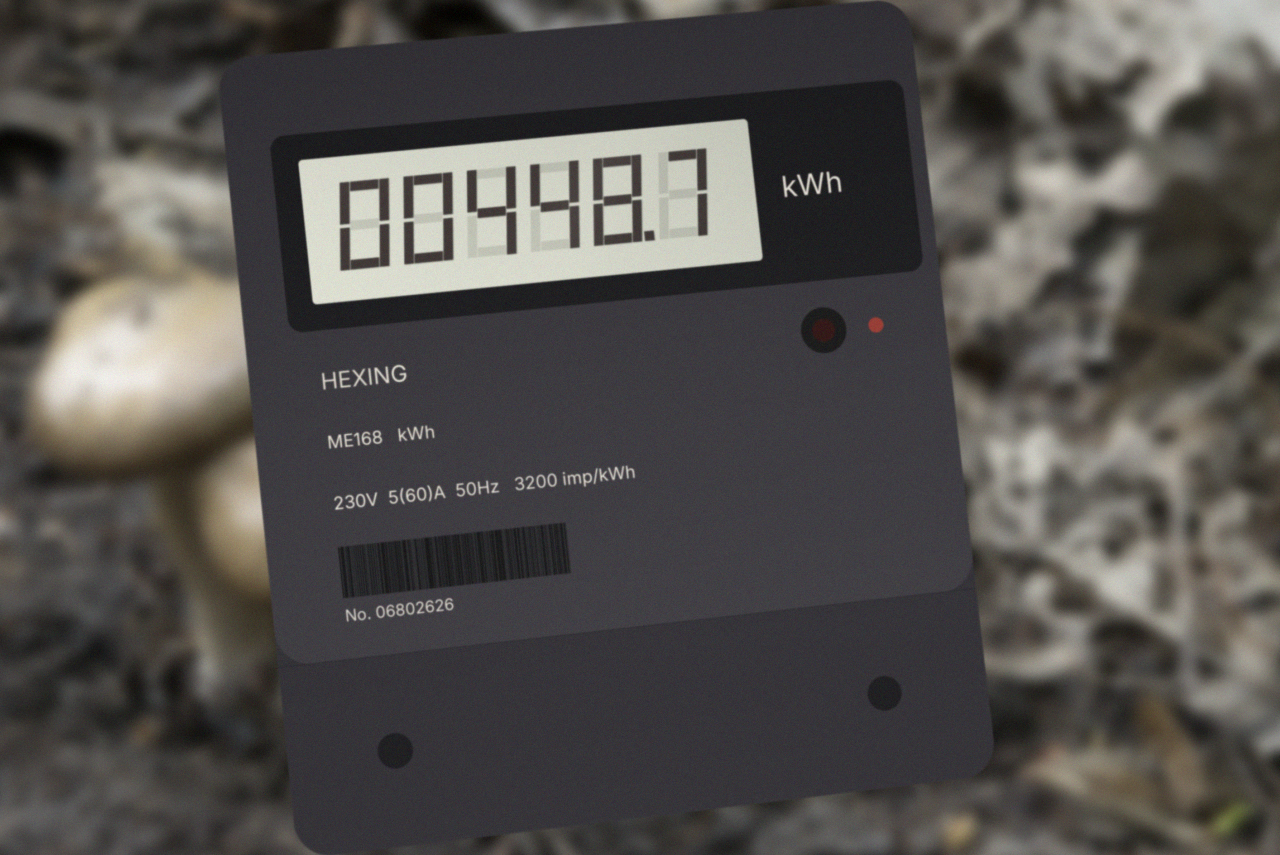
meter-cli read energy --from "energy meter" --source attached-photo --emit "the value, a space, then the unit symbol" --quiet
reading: 448.7 kWh
